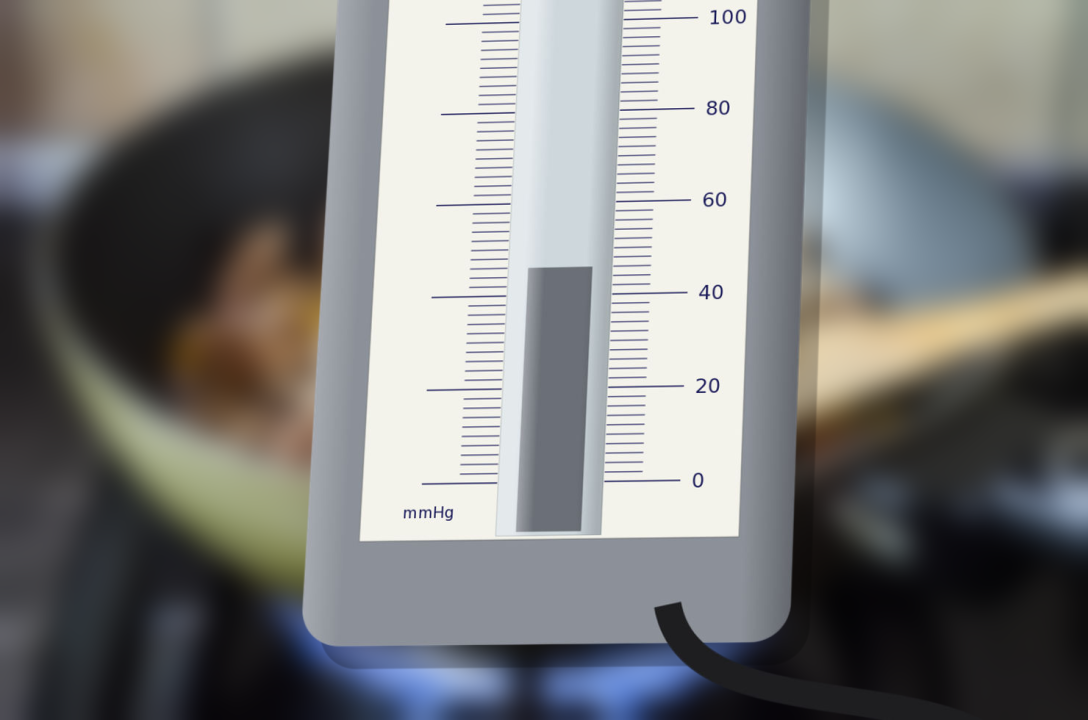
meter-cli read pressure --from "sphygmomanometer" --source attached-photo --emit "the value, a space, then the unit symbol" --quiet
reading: 46 mmHg
